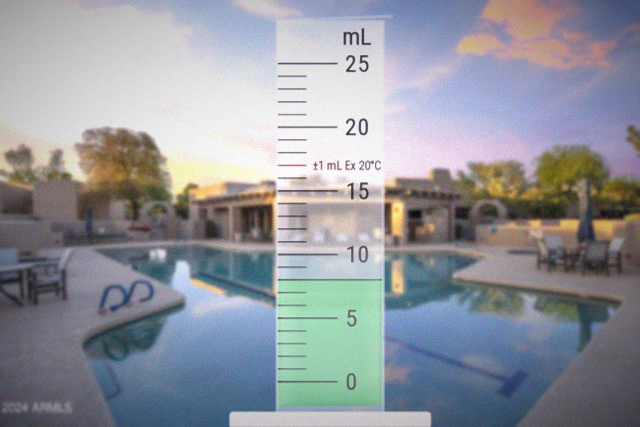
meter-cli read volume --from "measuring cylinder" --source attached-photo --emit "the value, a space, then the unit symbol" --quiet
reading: 8 mL
